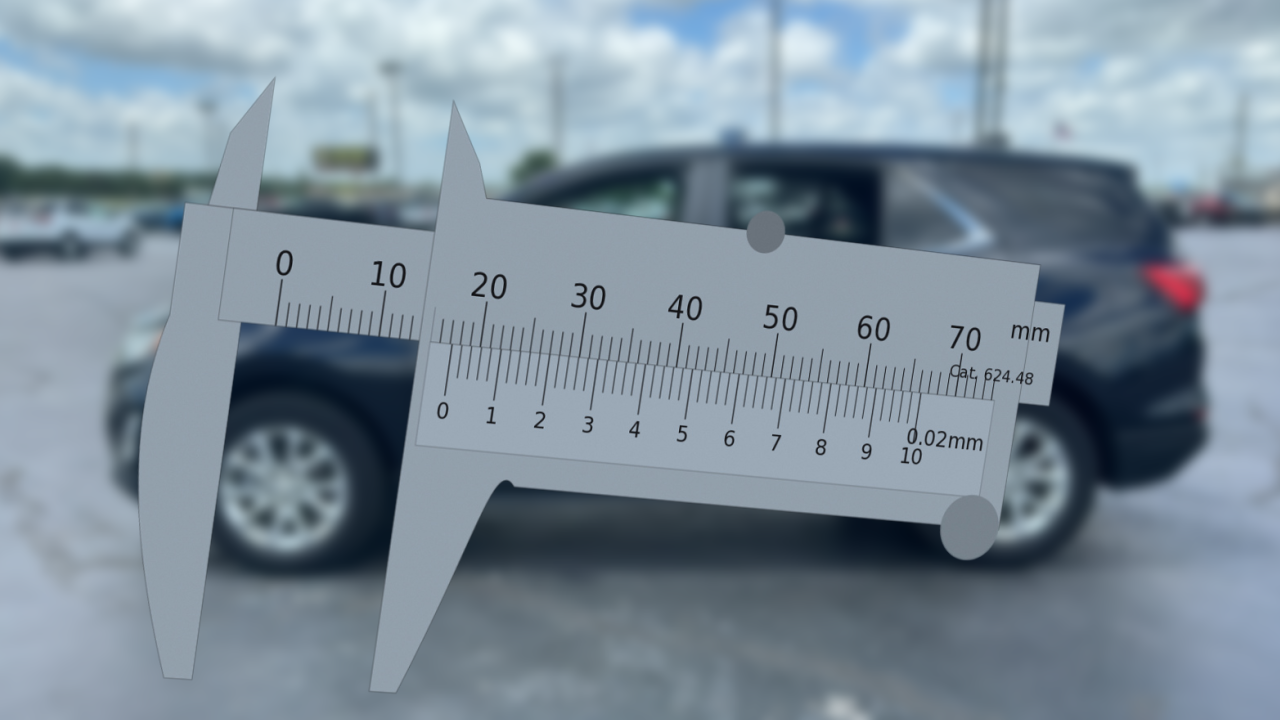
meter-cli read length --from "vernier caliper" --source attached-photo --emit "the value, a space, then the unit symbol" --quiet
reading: 17.2 mm
